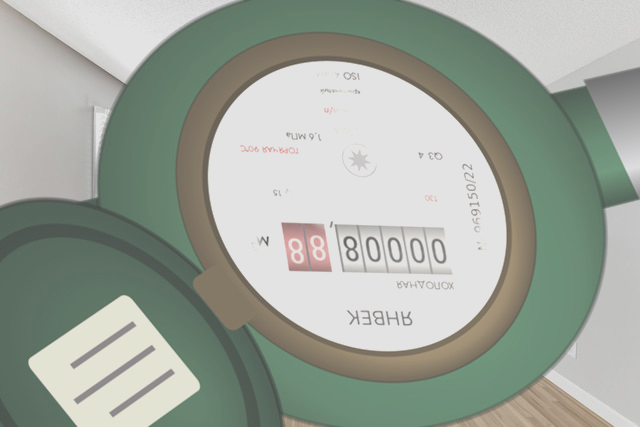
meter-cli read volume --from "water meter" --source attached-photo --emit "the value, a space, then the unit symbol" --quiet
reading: 8.88 m³
